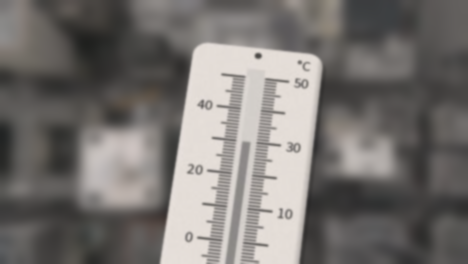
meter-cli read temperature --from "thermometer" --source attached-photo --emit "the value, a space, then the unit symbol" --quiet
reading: 30 °C
